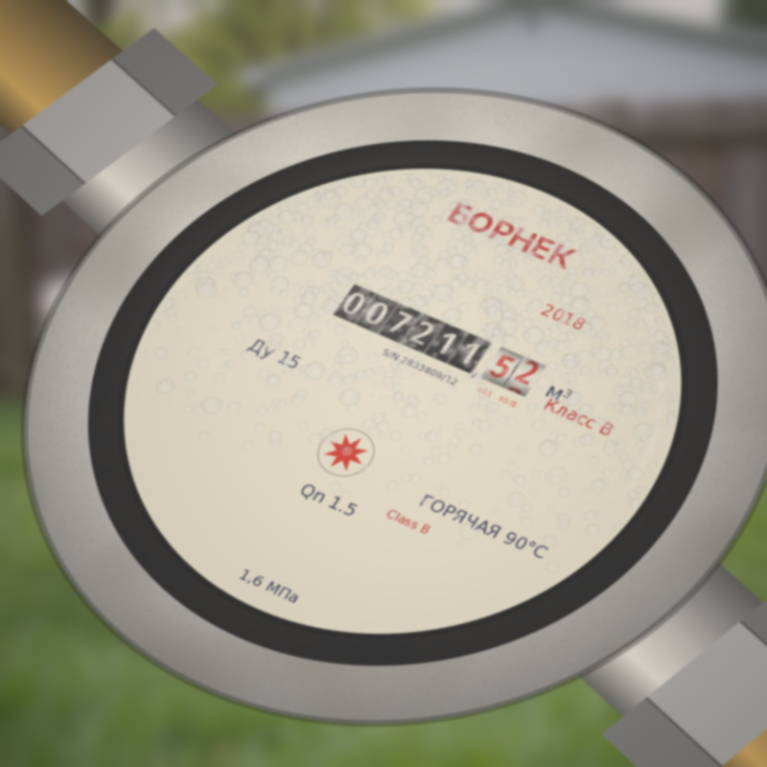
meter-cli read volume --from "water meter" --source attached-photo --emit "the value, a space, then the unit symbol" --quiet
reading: 7211.52 m³
